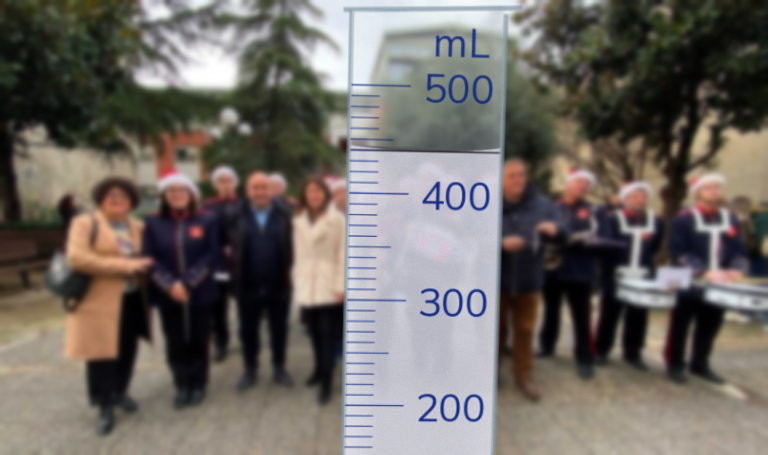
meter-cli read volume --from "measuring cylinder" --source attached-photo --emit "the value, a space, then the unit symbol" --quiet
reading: 440 mL
